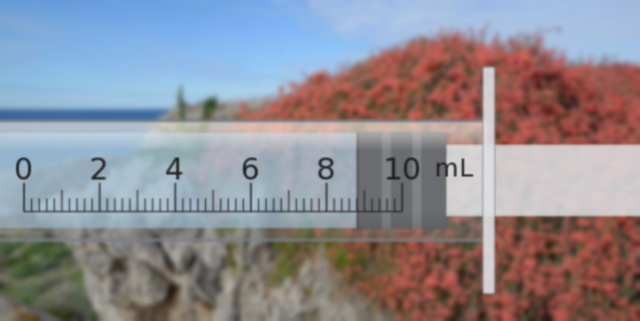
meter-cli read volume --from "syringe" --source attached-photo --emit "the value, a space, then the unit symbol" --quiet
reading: 8.8 mL
